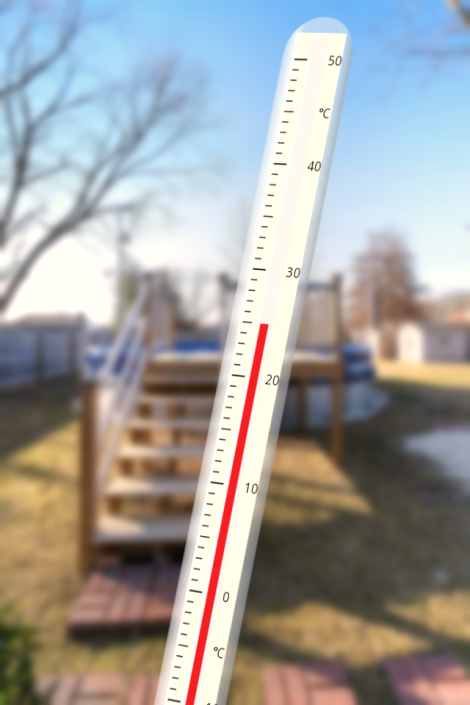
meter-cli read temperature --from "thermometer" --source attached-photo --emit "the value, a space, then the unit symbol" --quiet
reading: 25 °C
